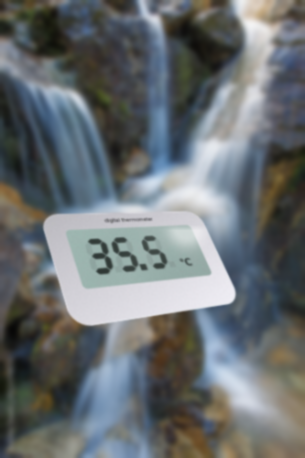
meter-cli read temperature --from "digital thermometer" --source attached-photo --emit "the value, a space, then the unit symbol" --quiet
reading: 35.5 °C
